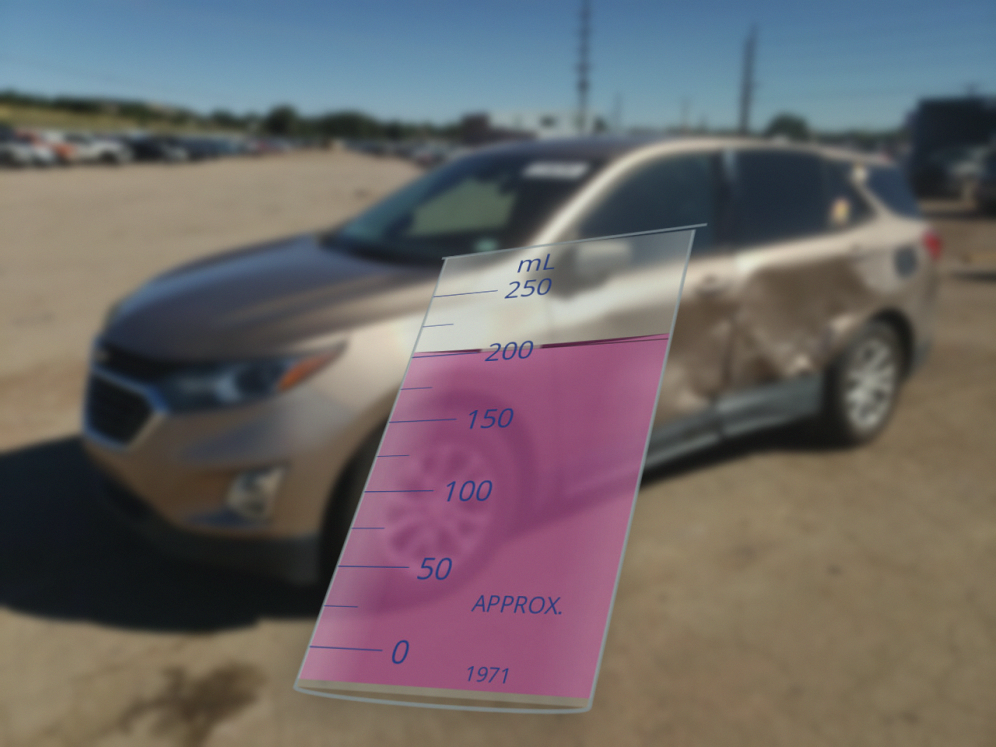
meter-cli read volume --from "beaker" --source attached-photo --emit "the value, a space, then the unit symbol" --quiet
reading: 200 mL
